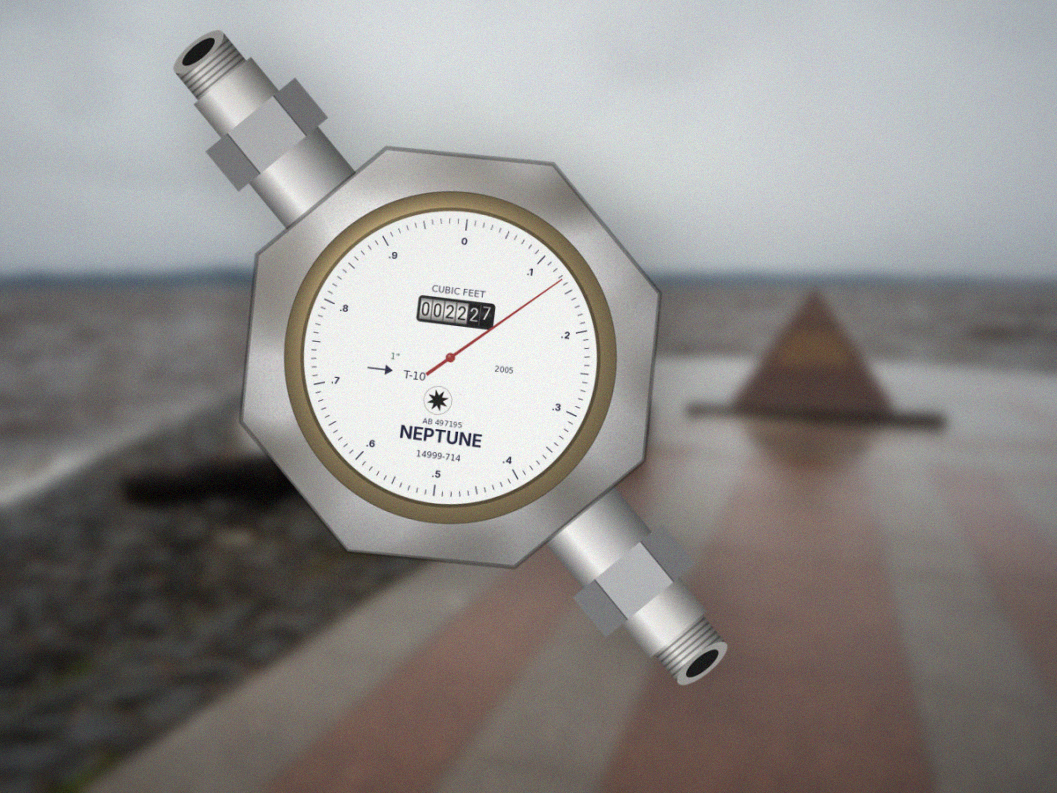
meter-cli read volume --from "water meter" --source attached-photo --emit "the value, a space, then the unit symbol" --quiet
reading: 2227.13 ft³
